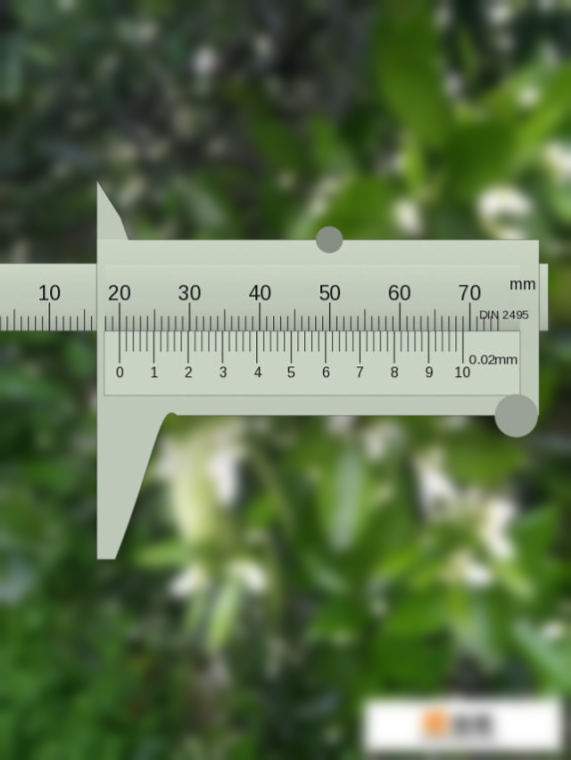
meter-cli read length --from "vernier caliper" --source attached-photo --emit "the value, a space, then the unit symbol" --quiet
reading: 20.0 mm
